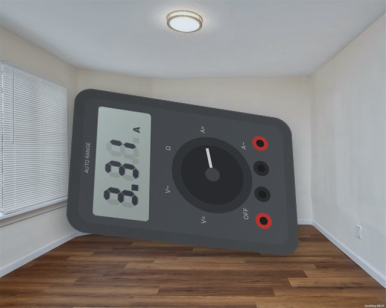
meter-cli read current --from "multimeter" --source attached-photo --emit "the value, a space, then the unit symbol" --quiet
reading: 3.31 A
